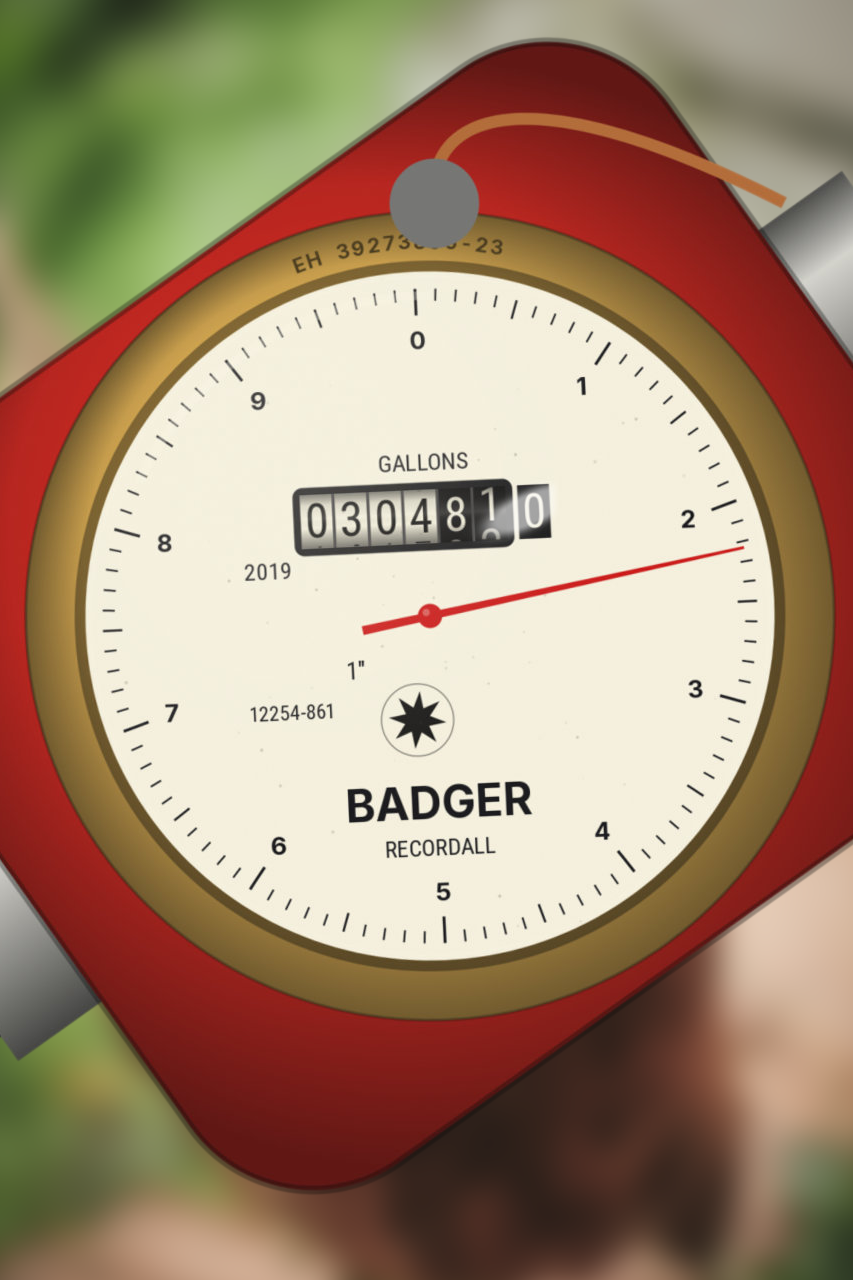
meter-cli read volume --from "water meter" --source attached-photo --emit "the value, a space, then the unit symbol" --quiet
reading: 304812.2 gal
